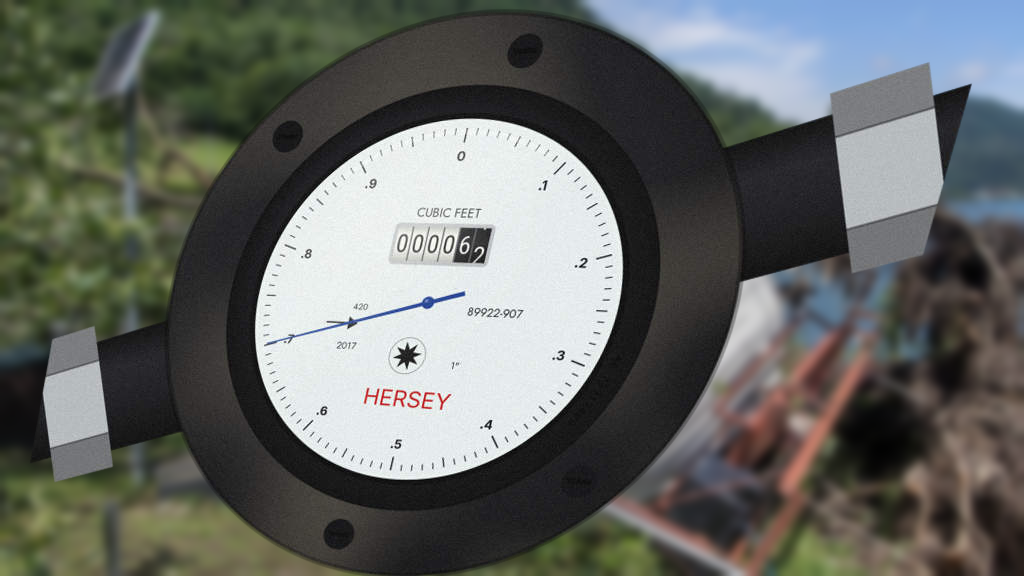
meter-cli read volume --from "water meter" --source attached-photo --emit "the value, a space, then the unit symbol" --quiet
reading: 61.70 ft³
